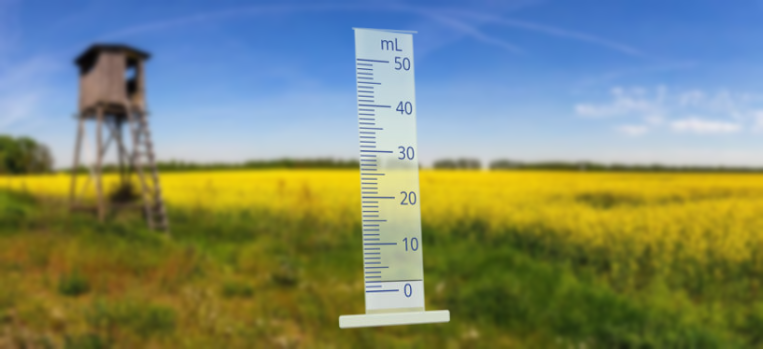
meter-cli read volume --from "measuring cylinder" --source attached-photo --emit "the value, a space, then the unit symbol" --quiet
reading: 2 mL
